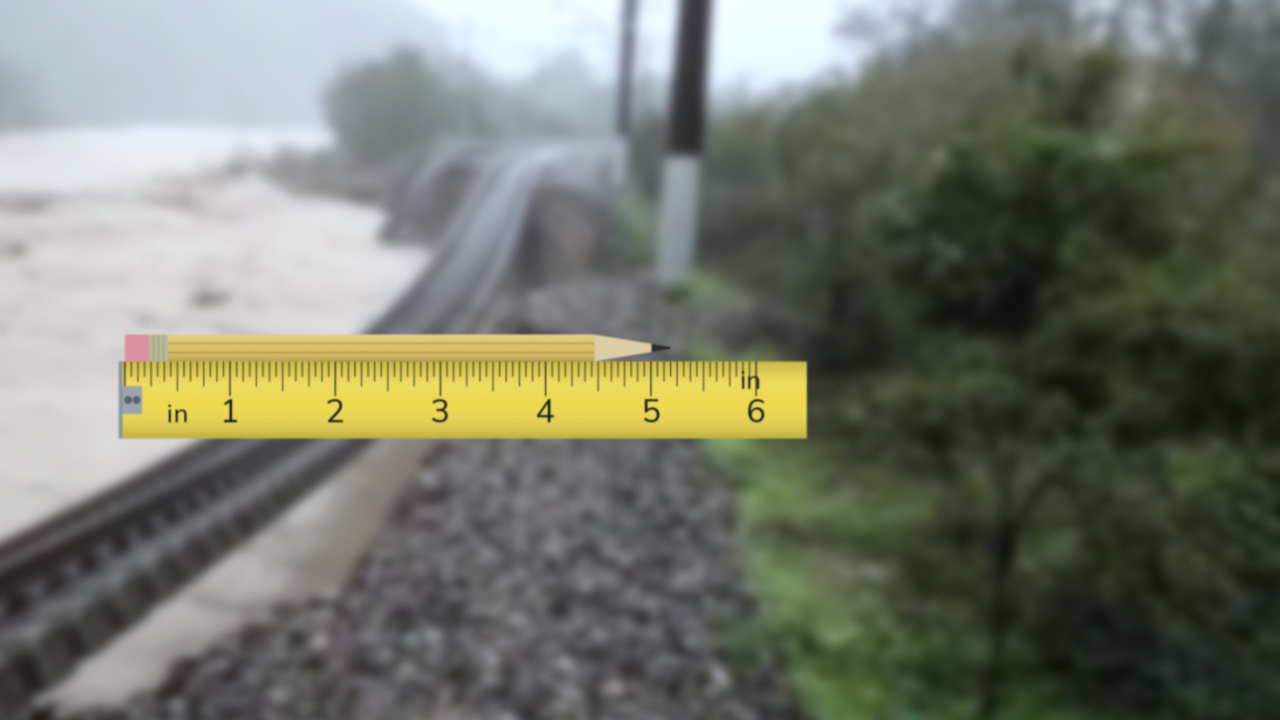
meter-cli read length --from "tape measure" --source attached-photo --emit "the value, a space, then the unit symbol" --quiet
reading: 5.1875 in
